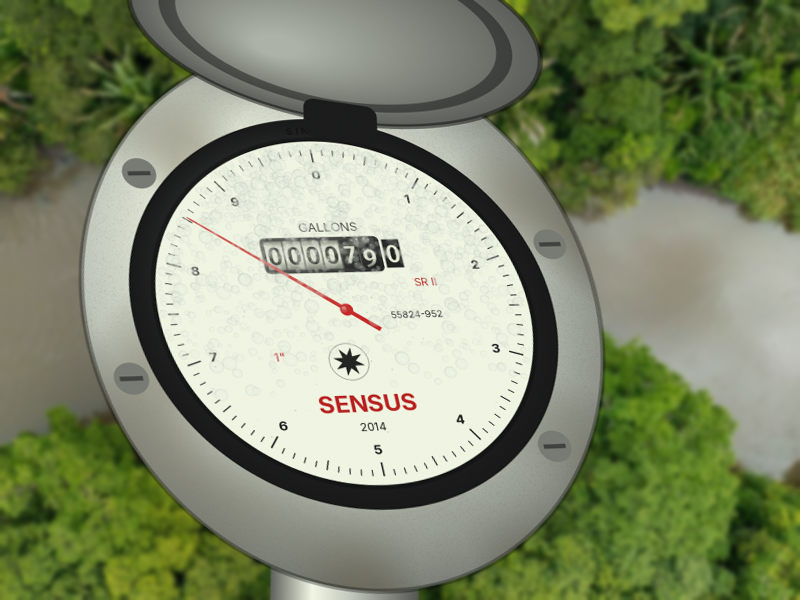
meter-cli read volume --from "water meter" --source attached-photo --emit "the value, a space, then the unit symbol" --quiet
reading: 788.5 gal
